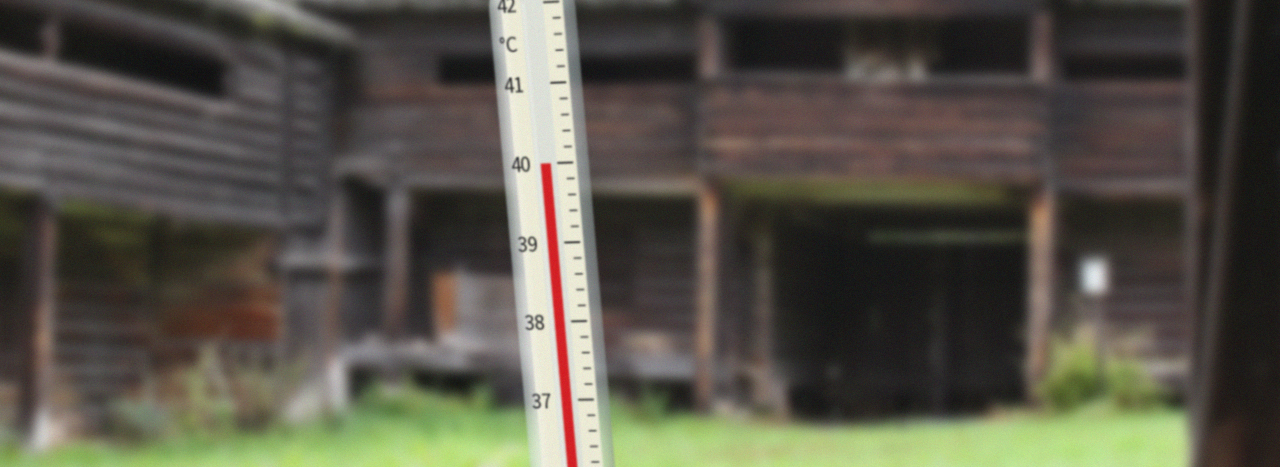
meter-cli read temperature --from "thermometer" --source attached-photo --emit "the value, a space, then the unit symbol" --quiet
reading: 40 °C
